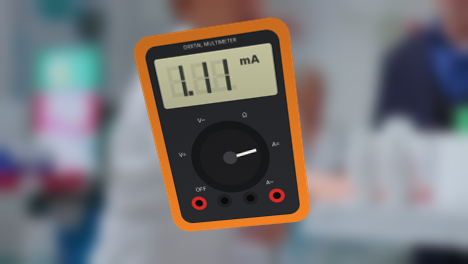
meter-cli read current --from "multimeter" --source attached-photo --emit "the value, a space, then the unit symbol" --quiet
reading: 1.11 mA
